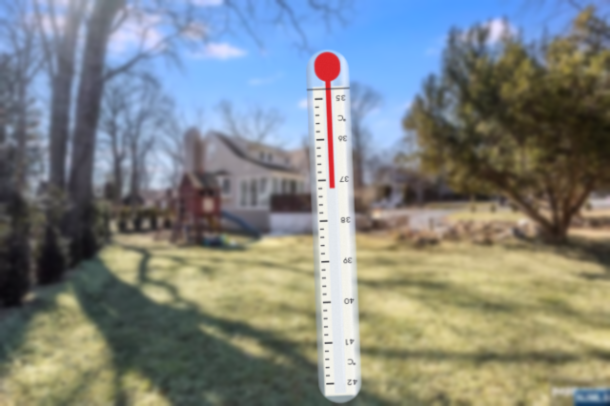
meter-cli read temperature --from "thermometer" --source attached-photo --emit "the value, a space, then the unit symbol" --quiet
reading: 37.2 °C
